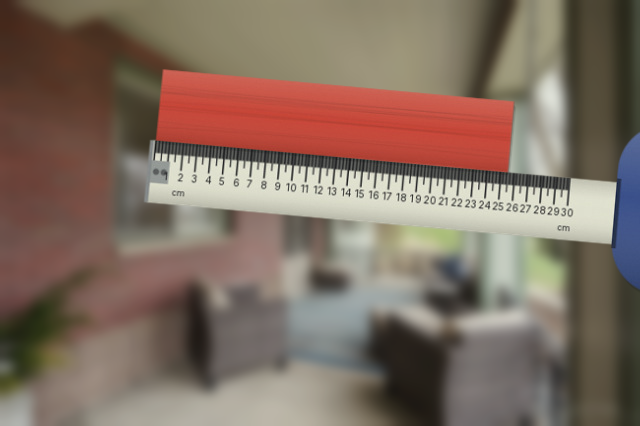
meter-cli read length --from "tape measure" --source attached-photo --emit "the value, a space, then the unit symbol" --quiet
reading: 25.5 cm
